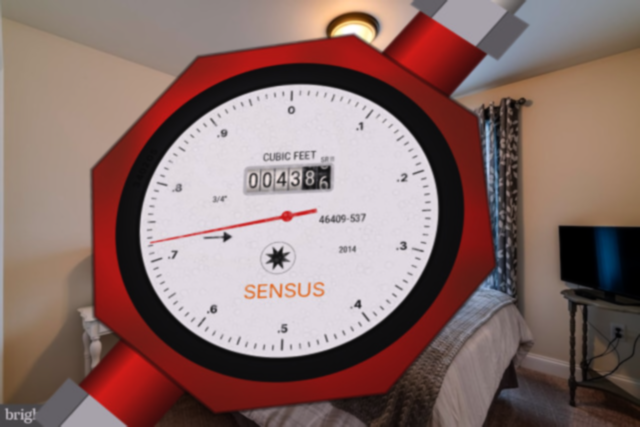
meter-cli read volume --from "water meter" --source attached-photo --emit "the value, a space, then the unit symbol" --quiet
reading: 4385.72 ft³
